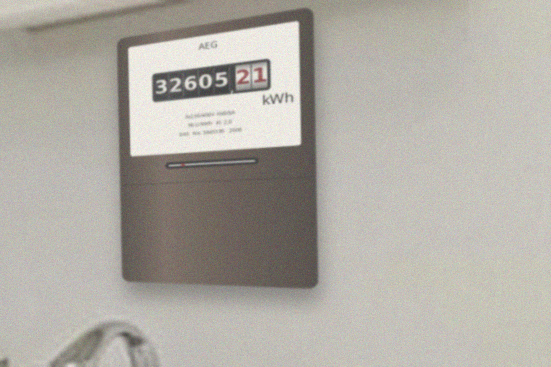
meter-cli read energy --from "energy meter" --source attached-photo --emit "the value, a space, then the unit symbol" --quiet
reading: 32605.21 kWh
